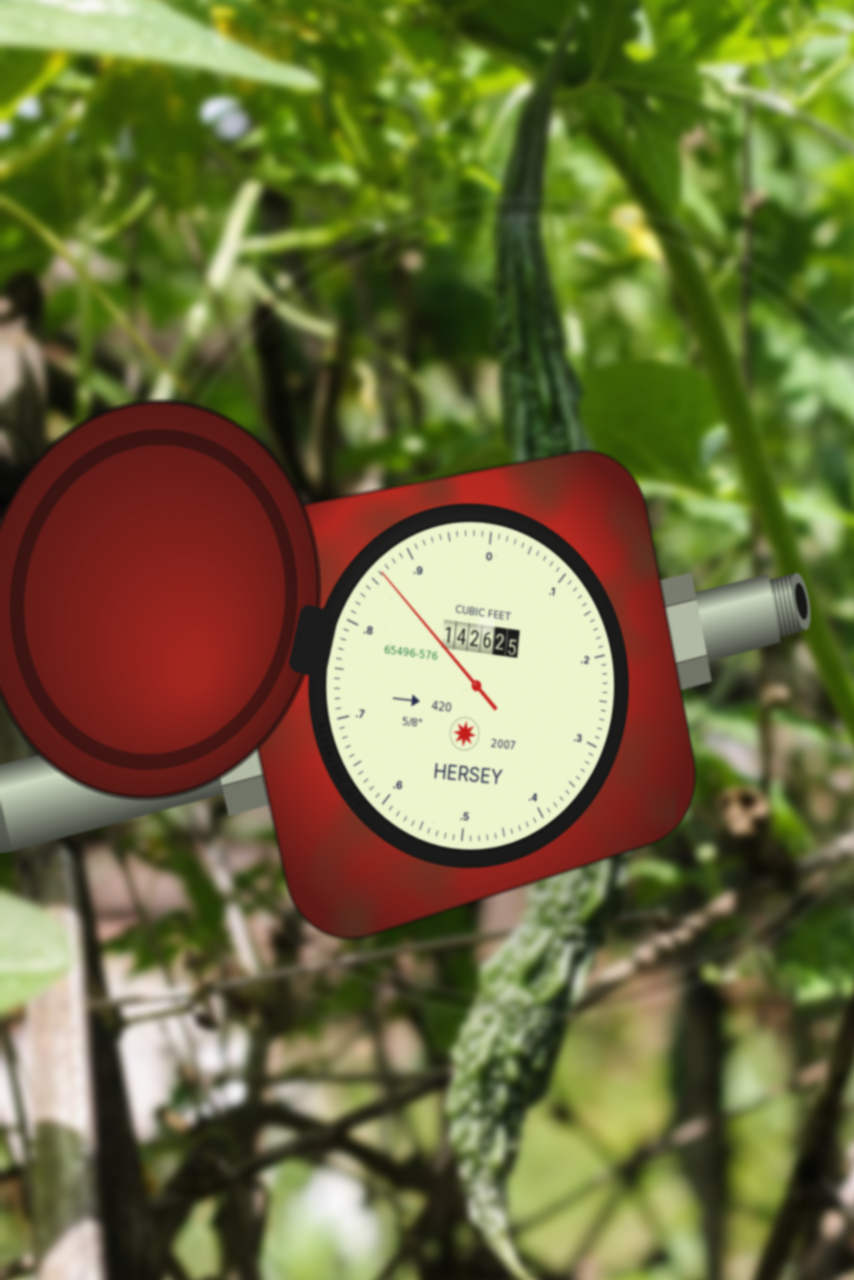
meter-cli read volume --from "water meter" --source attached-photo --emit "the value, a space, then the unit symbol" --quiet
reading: 142624.86 ft³
